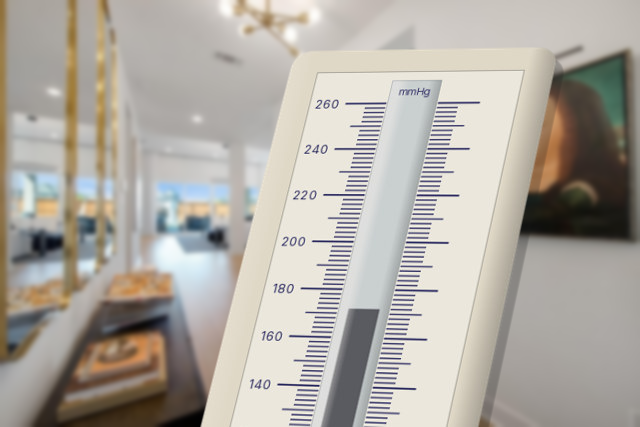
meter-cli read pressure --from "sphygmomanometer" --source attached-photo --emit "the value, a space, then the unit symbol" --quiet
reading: 172 mmHg
